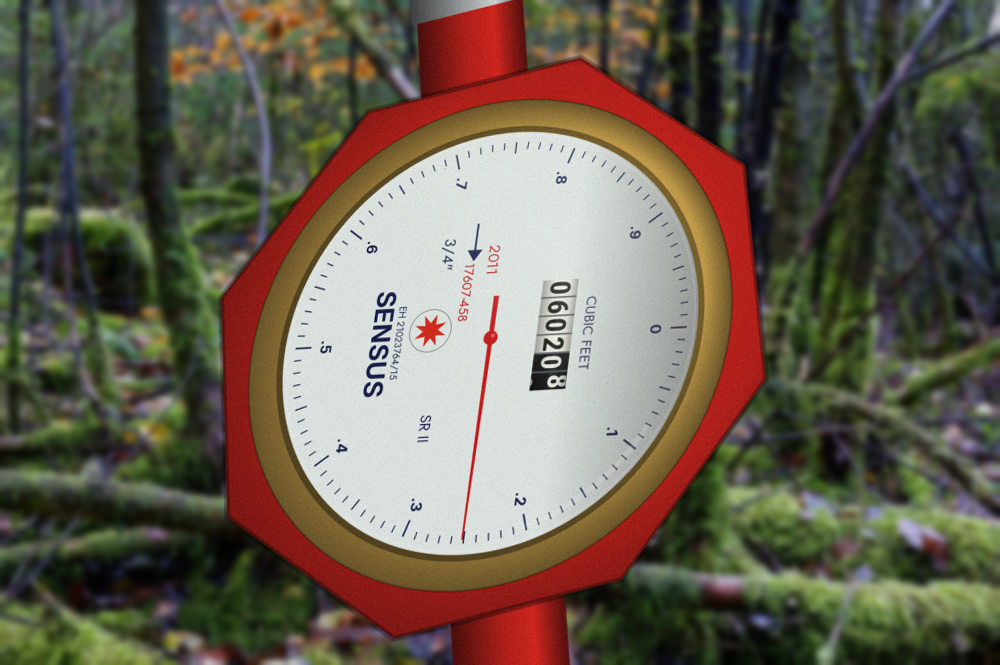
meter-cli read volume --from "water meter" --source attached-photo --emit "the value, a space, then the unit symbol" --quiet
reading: 60208.25 ft³
